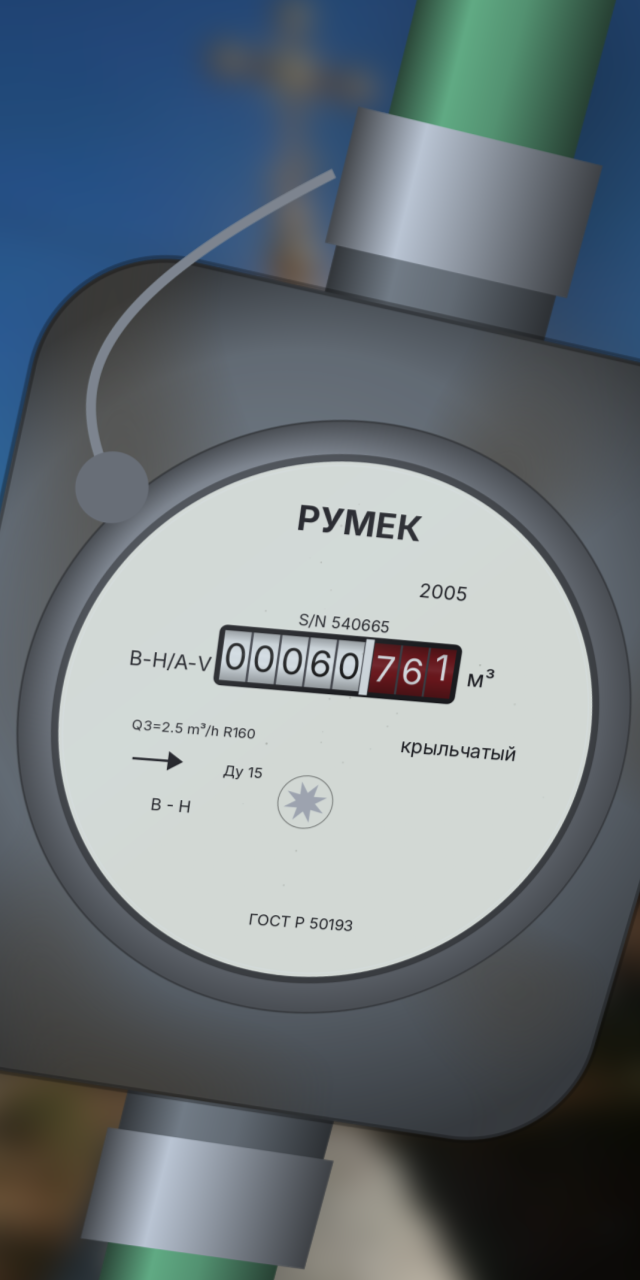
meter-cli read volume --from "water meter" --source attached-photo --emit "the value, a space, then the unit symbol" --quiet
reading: 60.761 m³
